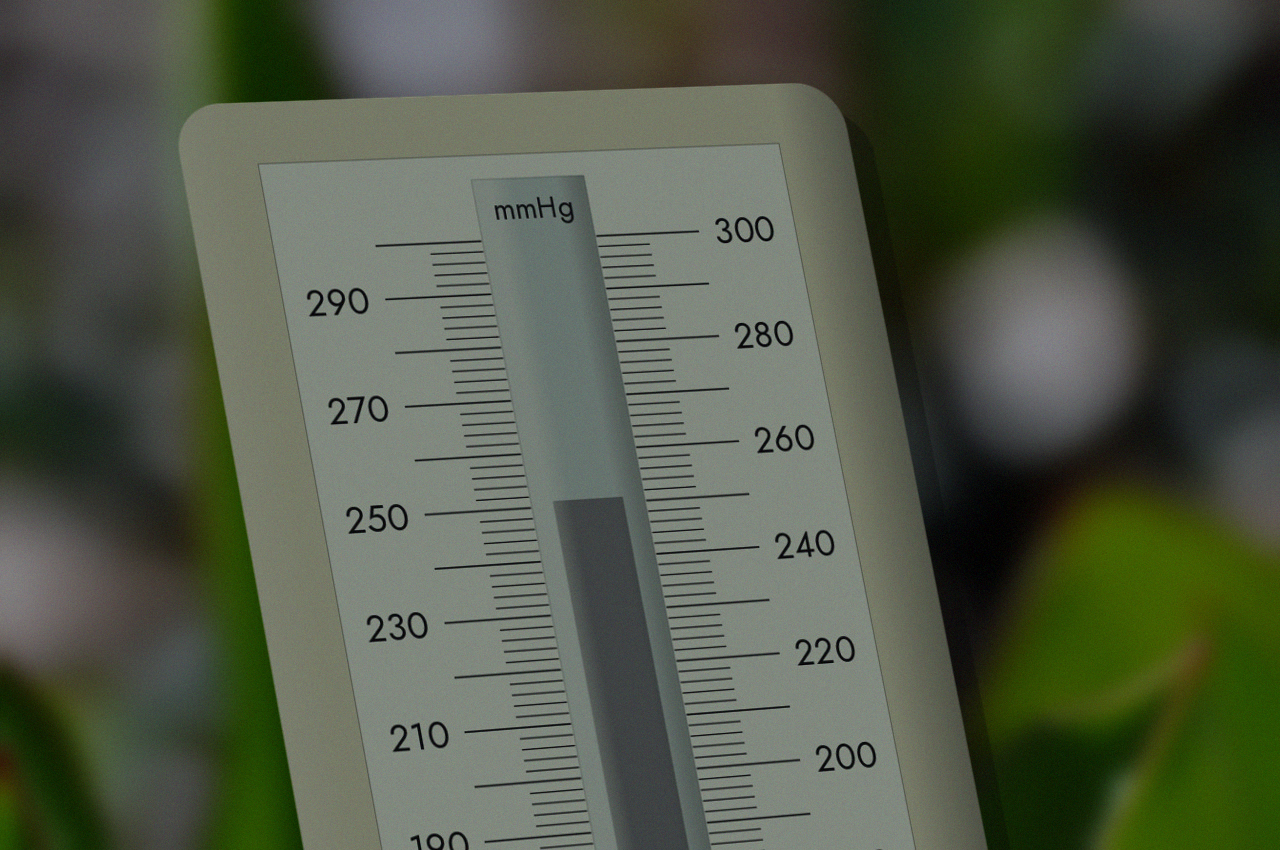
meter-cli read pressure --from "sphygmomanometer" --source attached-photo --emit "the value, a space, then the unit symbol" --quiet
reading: 251 mmHg
